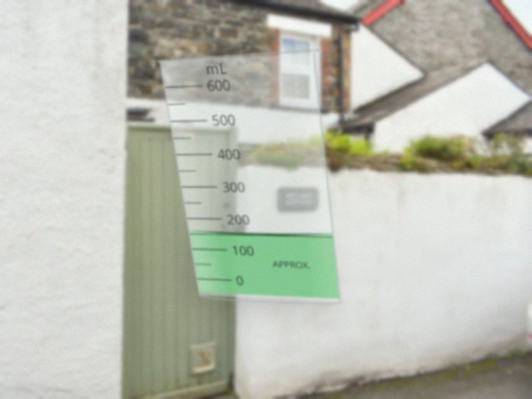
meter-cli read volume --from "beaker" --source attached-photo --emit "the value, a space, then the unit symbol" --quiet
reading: 150 mL
